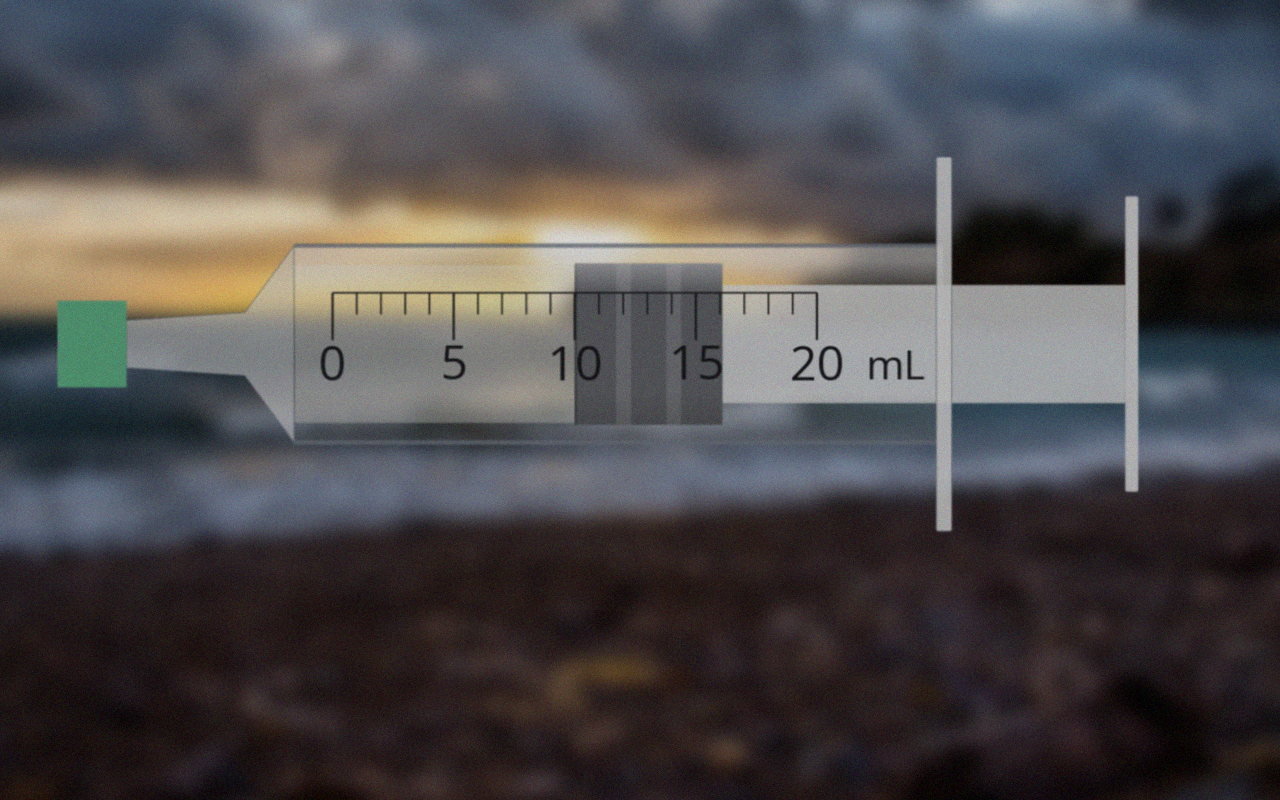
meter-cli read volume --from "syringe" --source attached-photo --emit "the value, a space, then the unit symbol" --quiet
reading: 10 mL
